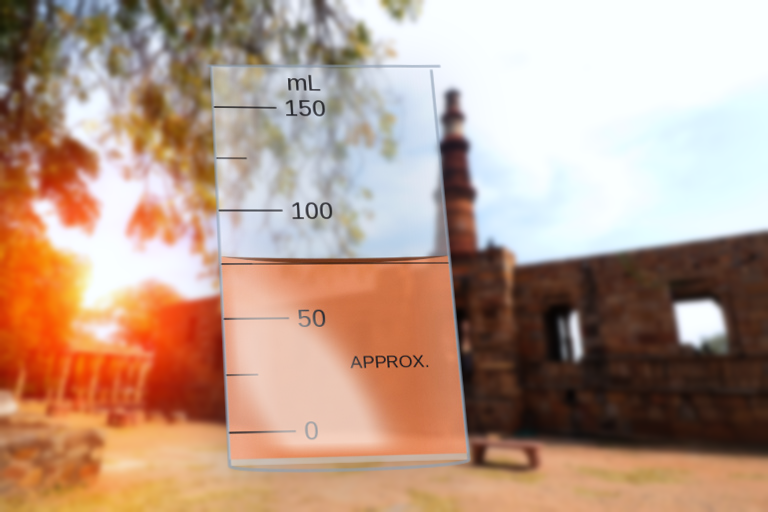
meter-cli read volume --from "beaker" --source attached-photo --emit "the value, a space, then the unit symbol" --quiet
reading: 75 mL
